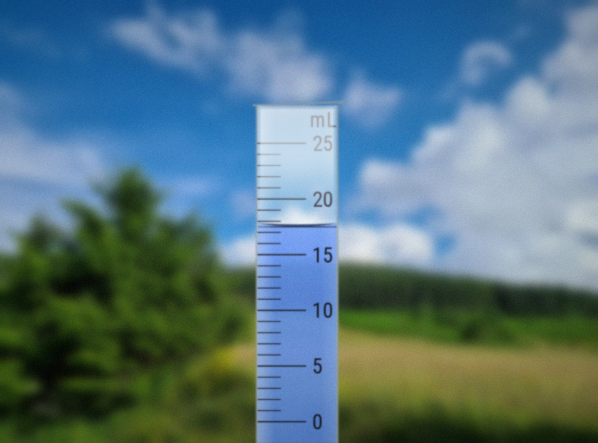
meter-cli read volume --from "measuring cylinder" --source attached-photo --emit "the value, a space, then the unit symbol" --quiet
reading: 17.5 mL
